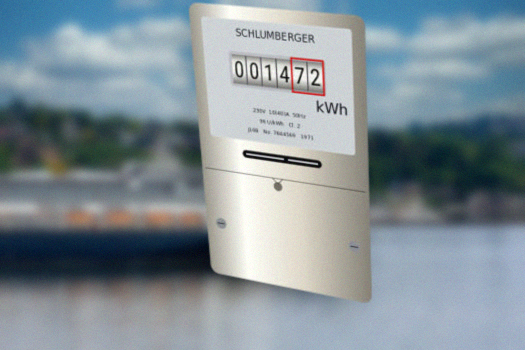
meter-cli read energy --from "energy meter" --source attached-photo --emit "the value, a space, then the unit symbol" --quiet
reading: 14.72 kWh
